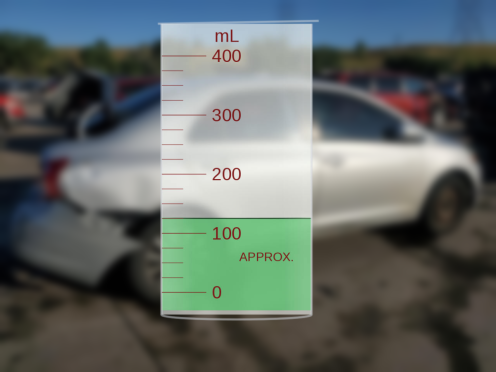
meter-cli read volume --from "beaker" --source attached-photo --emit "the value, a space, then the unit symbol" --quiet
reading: 125 mL
